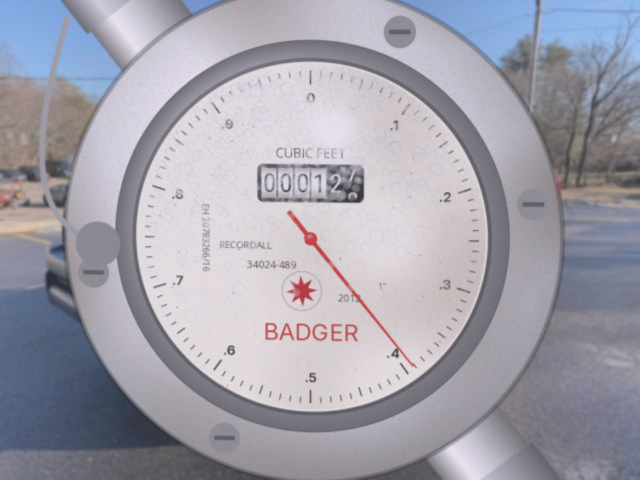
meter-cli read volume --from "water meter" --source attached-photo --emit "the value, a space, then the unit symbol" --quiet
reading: 127.39 ft³
